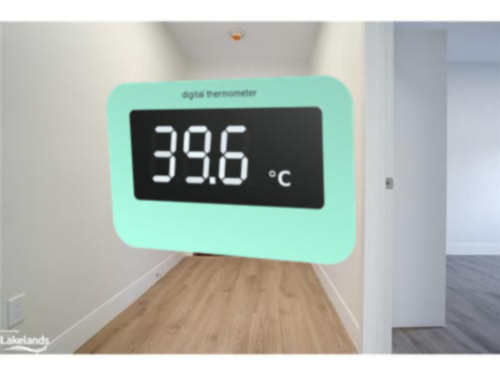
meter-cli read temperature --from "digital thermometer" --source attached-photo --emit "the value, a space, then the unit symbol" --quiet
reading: 39.6 °C
